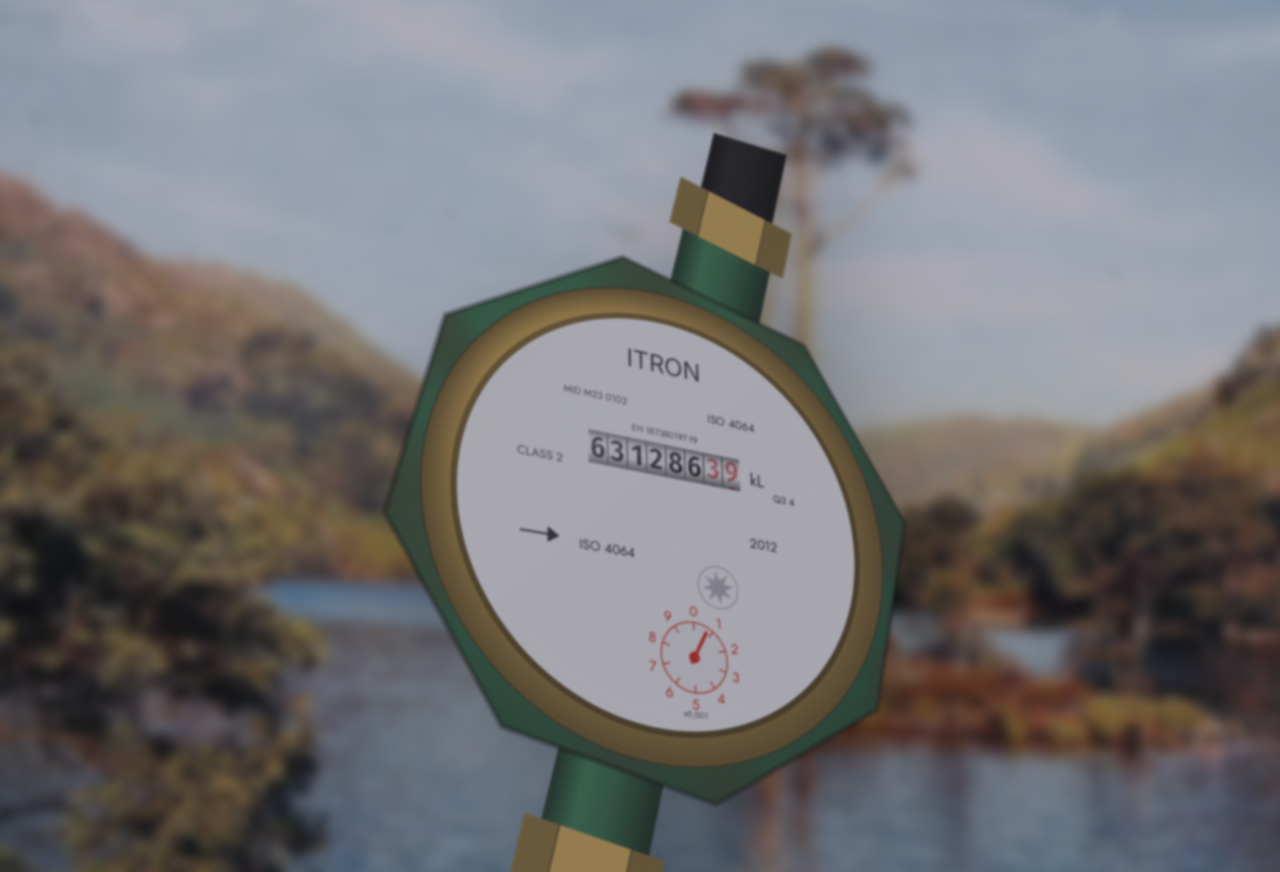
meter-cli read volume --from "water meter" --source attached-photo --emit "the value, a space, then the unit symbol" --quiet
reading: 631286.390 kL
